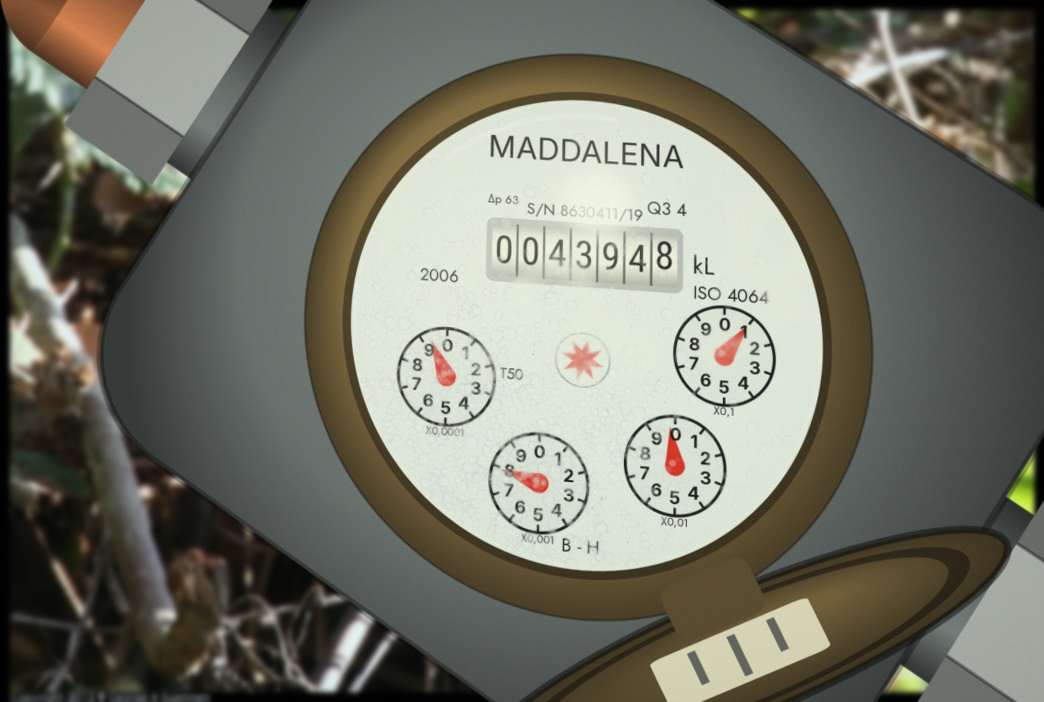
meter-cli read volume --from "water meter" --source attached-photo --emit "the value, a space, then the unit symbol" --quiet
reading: 43948.0979 kL
